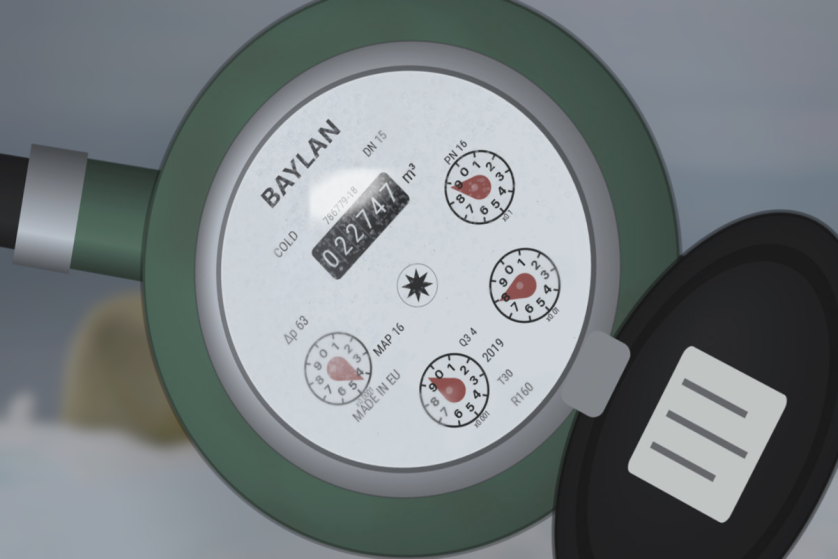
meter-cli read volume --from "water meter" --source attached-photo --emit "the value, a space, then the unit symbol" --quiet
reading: 22747.8794 m³
